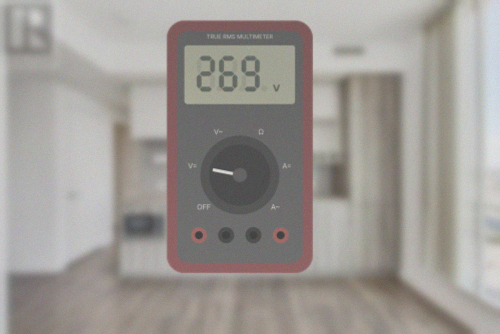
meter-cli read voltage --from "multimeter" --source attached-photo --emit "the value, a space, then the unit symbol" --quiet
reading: 269 V
